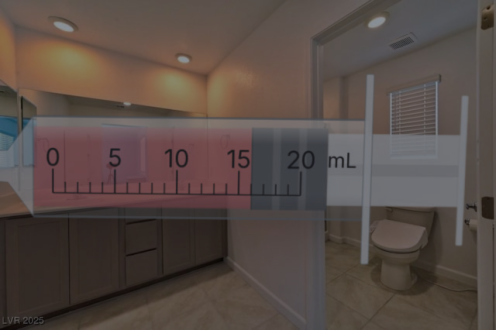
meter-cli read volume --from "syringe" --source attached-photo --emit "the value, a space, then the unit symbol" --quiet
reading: 16 mL
